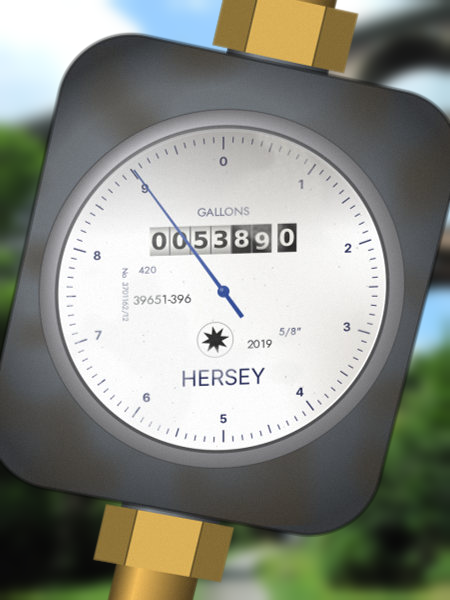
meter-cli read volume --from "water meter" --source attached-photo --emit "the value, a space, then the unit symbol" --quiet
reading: 53889.0 gal
